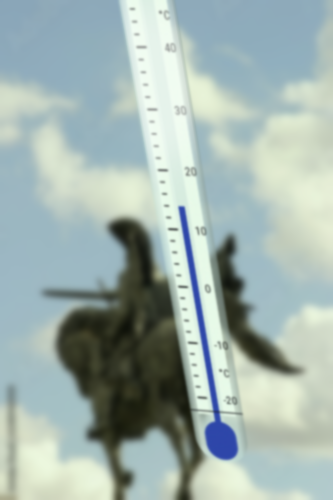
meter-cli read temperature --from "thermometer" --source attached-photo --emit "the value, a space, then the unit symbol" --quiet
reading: 14 °C
